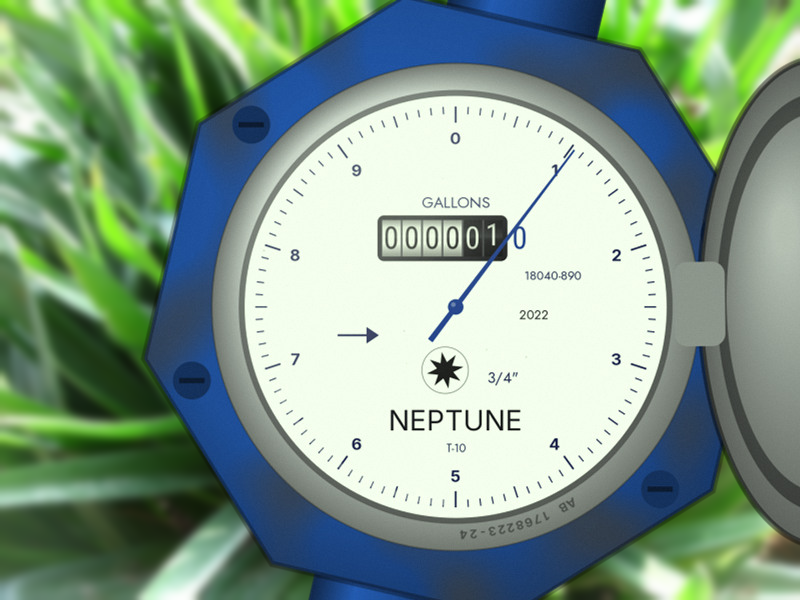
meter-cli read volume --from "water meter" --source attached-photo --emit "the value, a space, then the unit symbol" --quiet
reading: 11.0 gal
